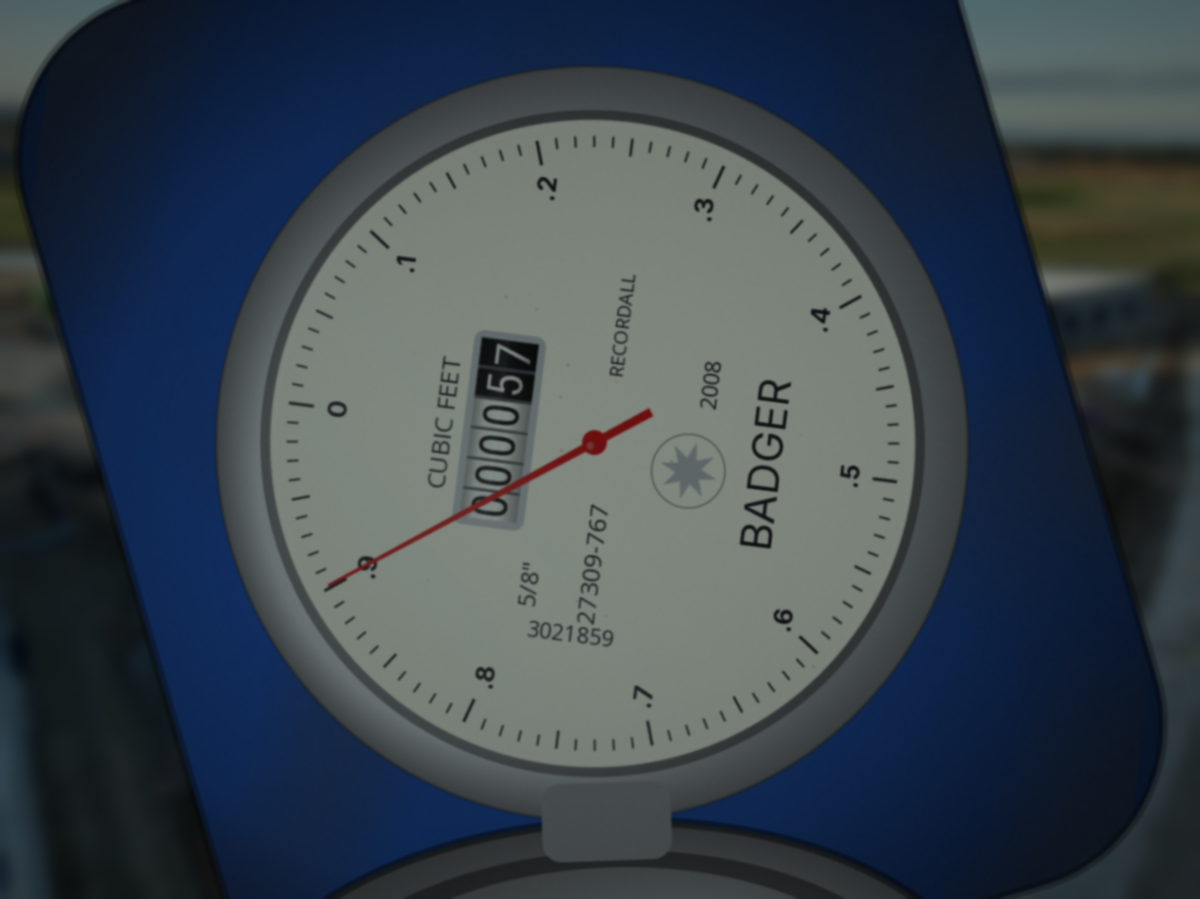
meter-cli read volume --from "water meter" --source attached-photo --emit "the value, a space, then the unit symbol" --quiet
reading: 56.90 ft³
